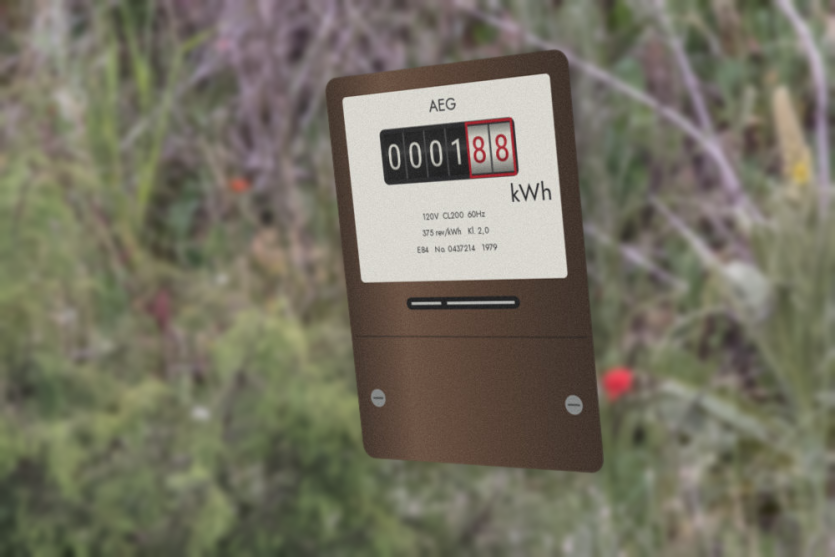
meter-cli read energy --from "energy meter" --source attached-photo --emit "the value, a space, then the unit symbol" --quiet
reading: 1.88 kWh
